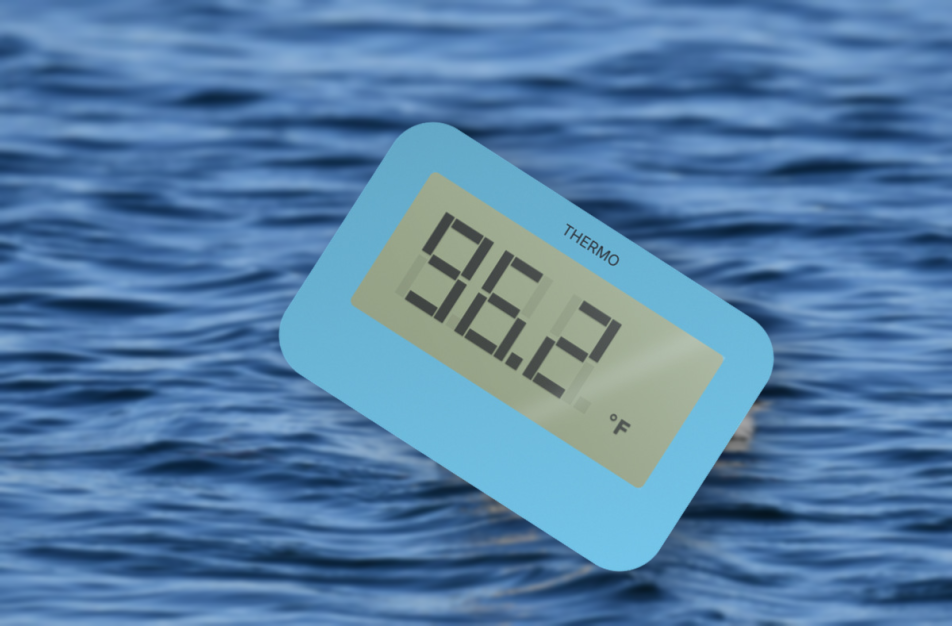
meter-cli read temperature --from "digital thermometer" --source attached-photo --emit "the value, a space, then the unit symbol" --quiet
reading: 96.2 °F
